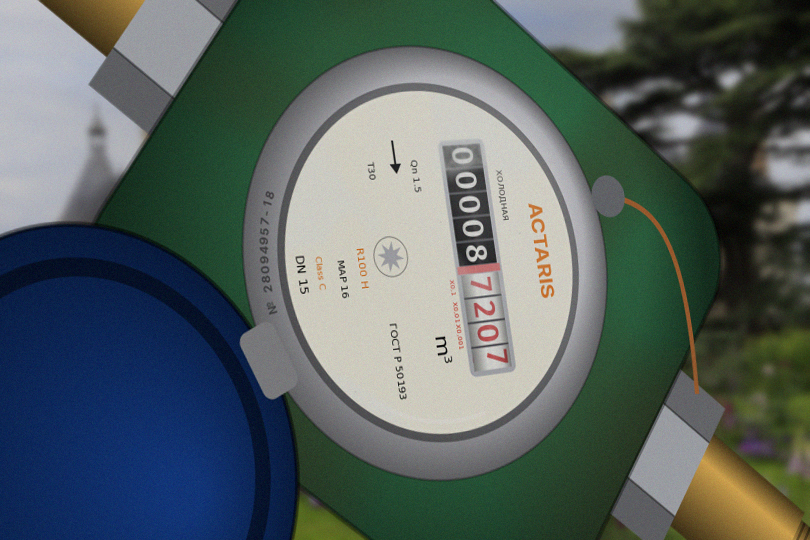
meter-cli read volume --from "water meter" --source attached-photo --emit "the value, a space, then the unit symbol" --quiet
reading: 8.7207 m³
